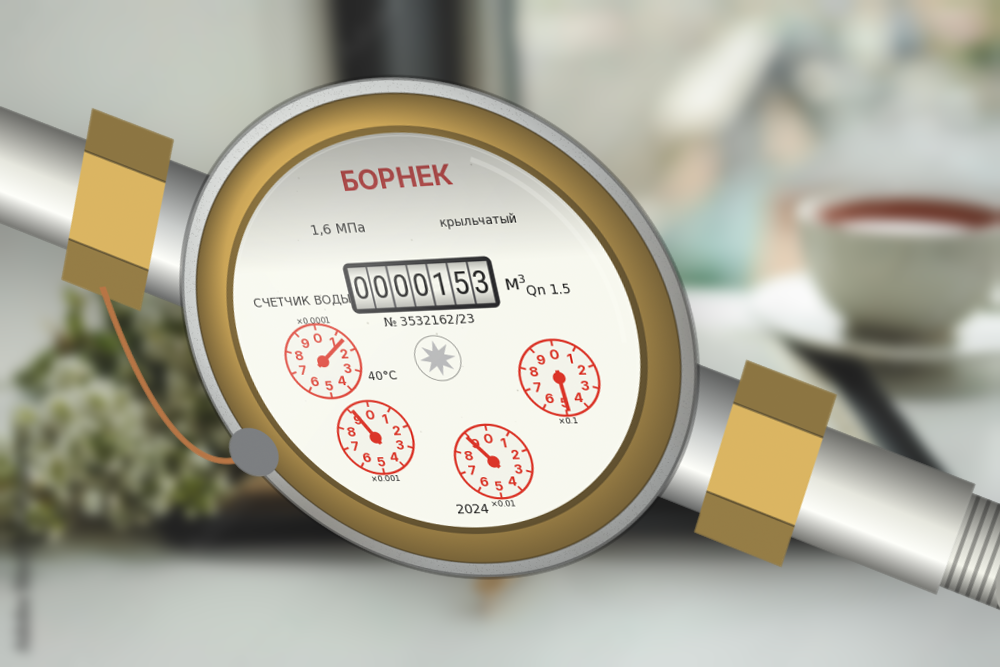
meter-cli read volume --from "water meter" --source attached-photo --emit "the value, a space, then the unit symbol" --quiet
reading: 153.4891 m³
